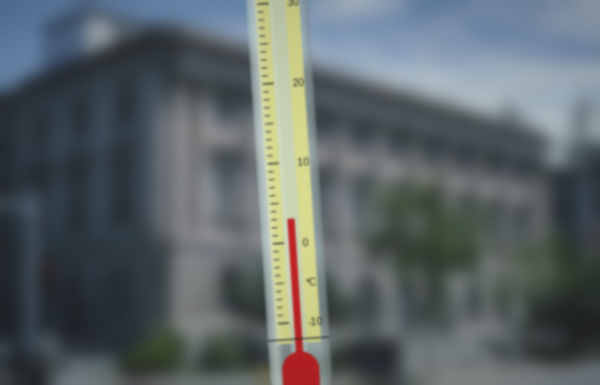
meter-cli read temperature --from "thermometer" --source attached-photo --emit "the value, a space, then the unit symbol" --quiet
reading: 3 °C
